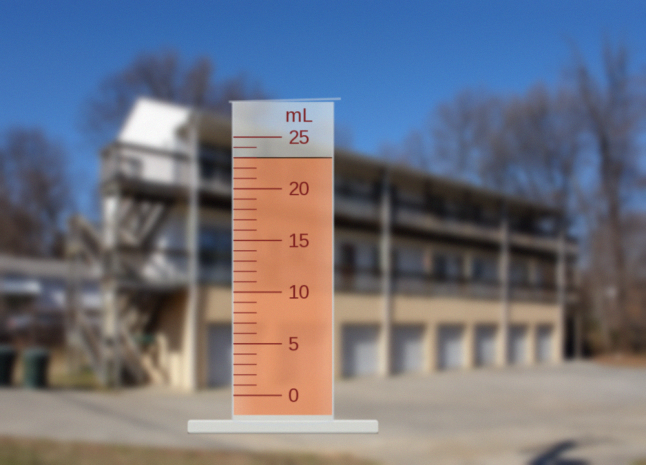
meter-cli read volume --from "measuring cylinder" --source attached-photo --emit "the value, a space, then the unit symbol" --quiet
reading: 23 mL
